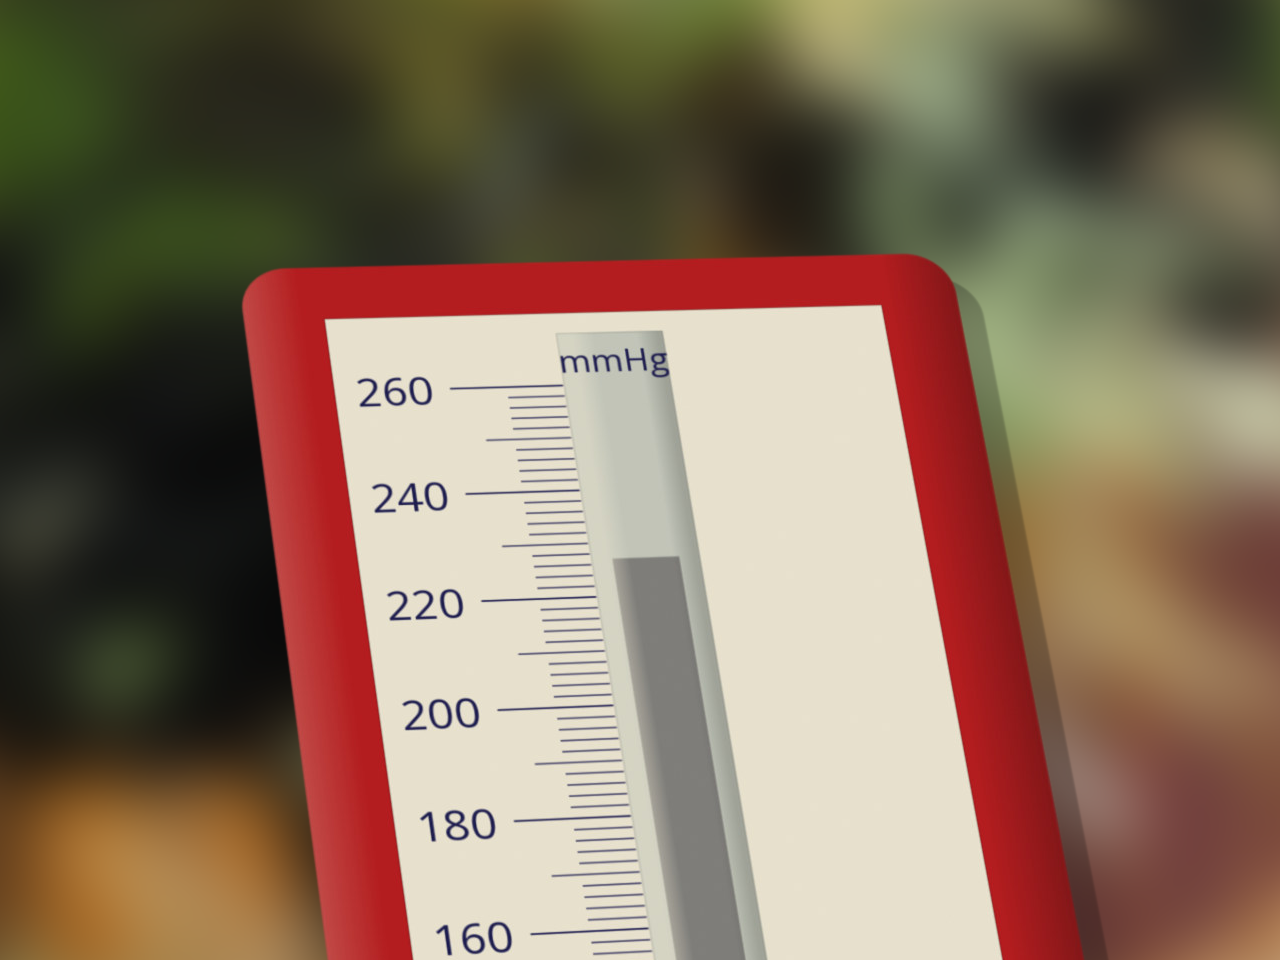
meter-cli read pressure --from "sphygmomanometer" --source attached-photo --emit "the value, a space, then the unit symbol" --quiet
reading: 227 mmHg
